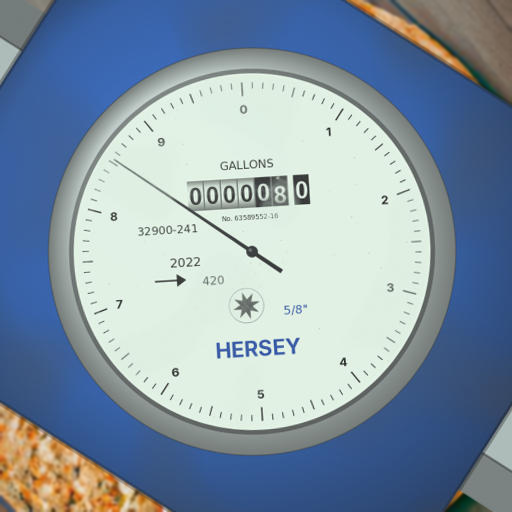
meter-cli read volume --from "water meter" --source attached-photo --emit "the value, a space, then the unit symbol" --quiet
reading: 78.5 gal
